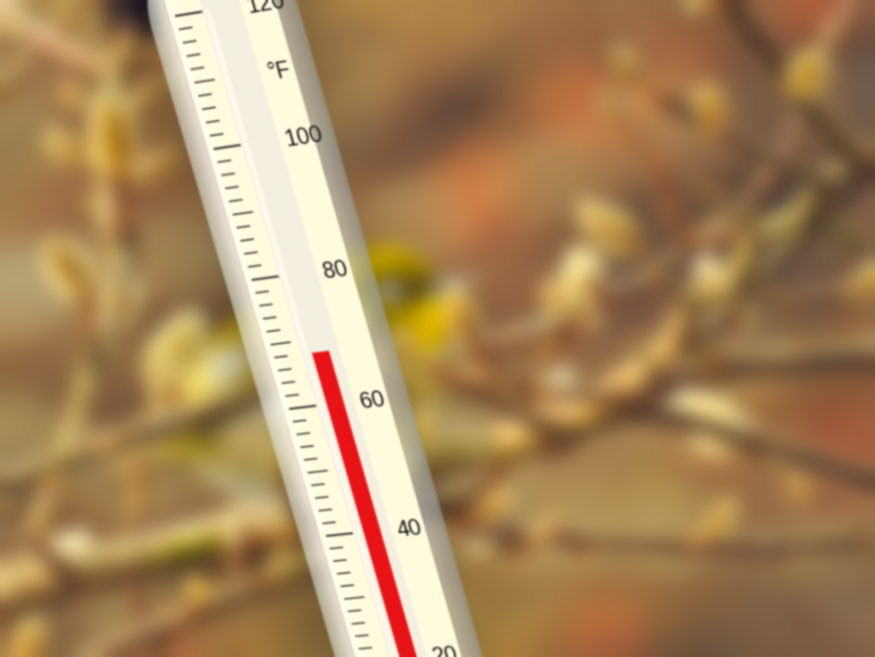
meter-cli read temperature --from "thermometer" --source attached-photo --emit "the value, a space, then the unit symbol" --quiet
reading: 68 °F
